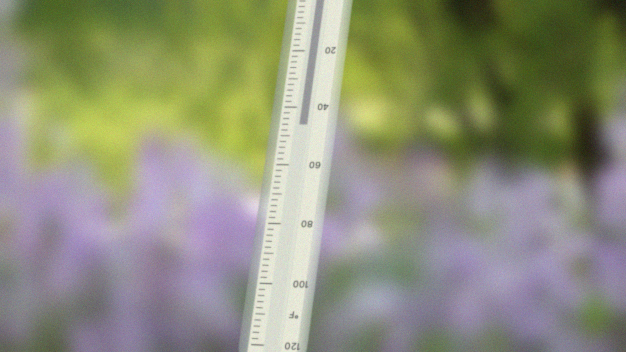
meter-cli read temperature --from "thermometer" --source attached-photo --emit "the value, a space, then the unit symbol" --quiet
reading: 46 °F
